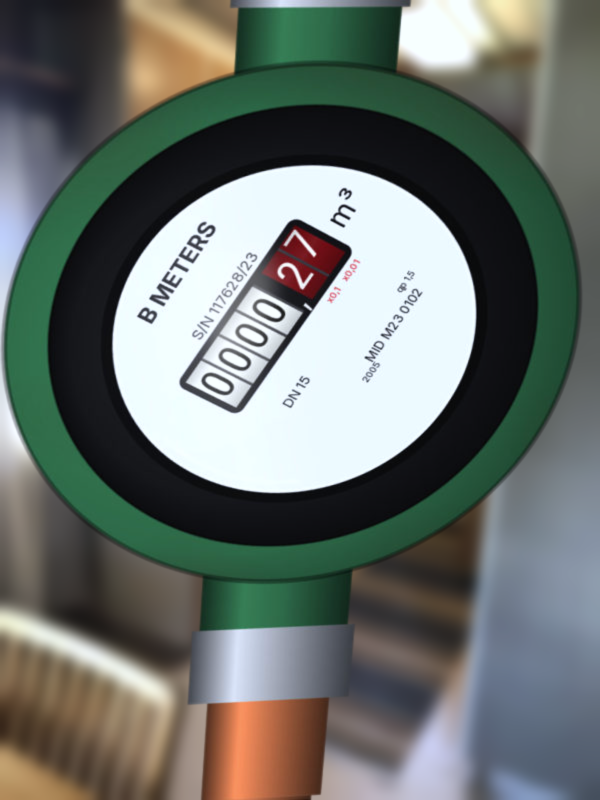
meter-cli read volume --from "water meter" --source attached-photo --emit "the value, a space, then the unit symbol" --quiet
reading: 0.27 m³
